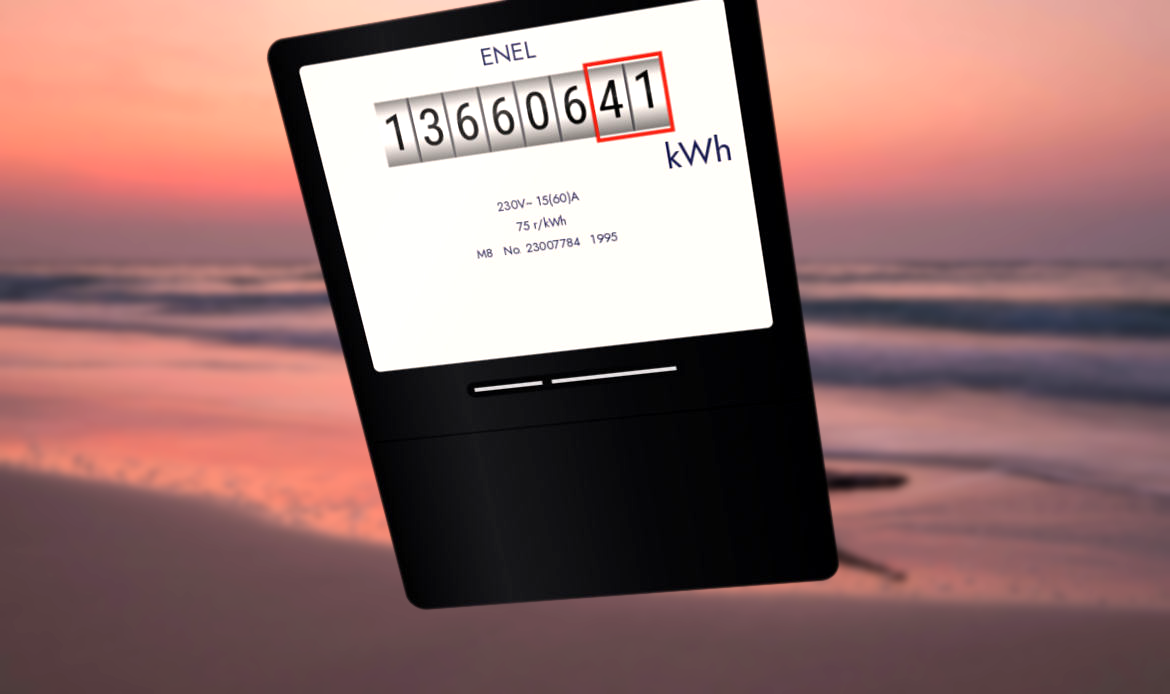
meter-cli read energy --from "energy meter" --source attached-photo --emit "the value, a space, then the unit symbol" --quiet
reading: 136606.41 kWh
